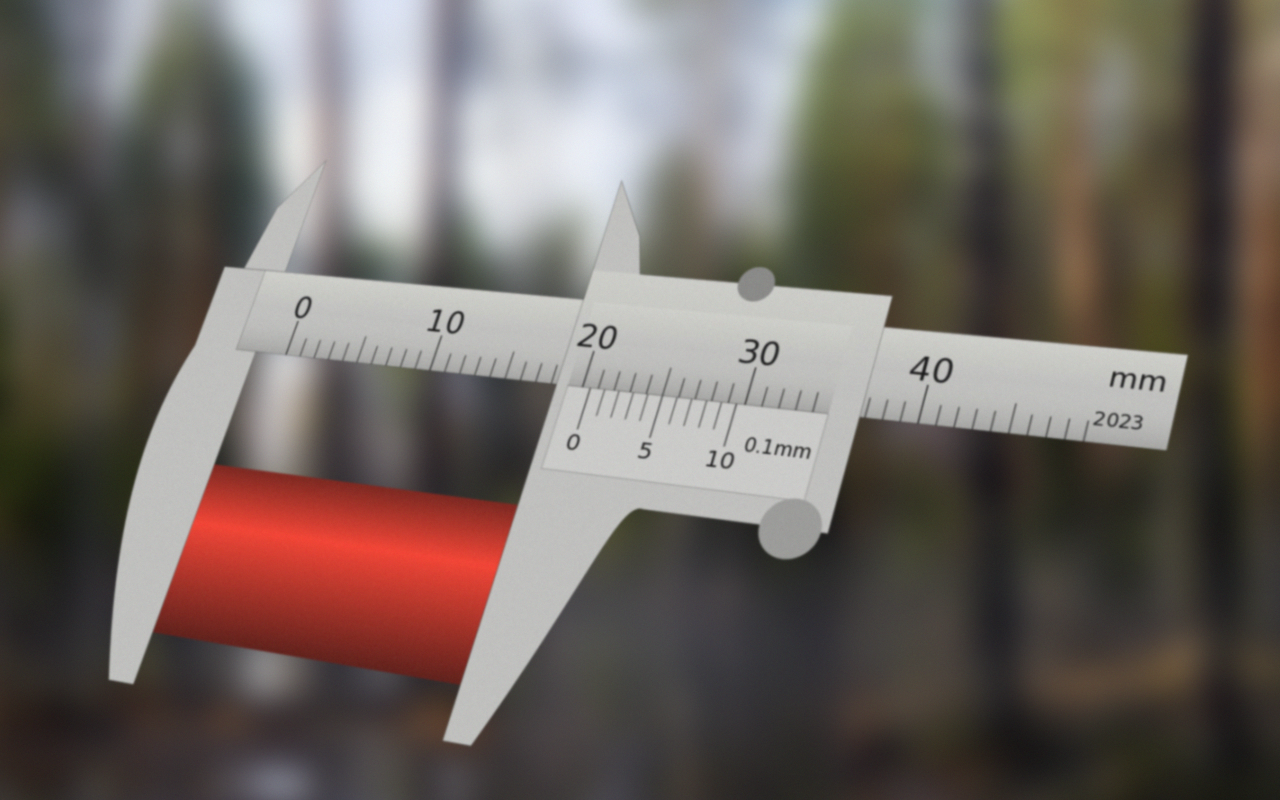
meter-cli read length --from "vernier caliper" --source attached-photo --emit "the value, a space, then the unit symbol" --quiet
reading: 20.5 mm
